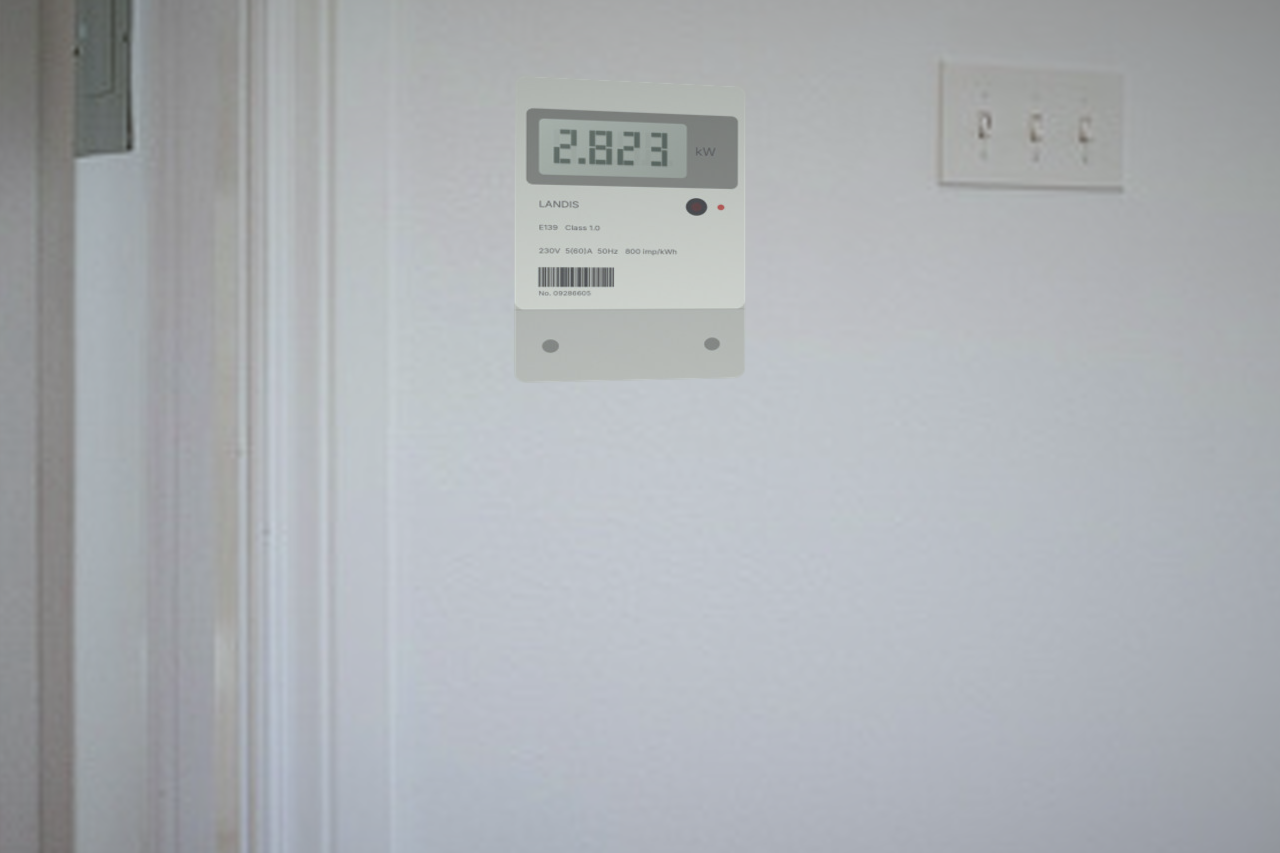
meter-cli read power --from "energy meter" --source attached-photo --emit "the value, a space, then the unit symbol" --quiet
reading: 2.823 kW
